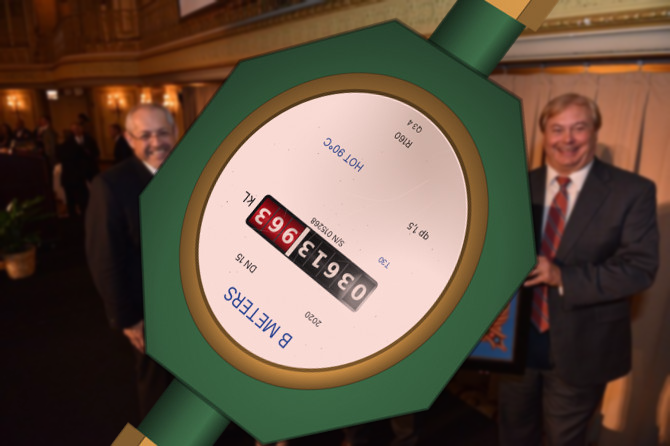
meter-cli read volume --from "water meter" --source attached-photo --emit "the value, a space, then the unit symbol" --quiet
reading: 3613.963 kL
